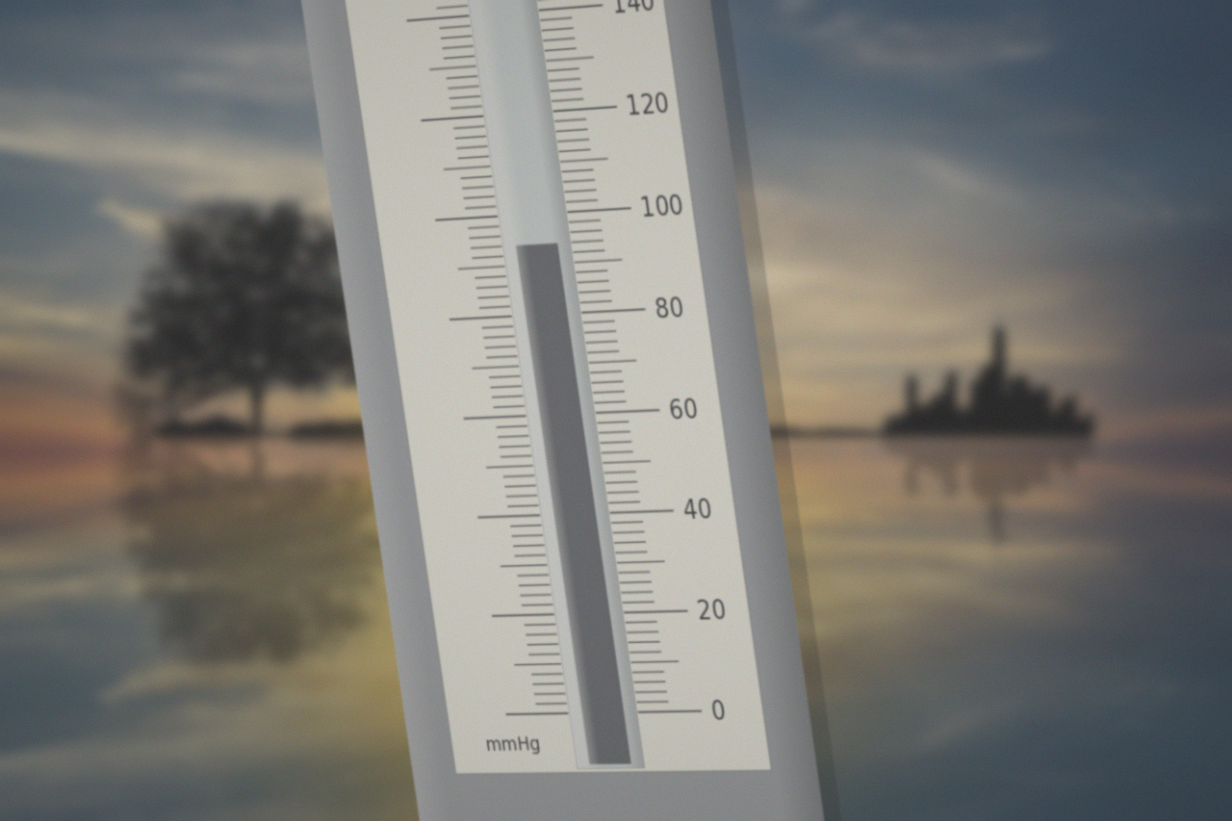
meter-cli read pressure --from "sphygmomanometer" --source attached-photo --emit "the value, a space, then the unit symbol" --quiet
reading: 94 mmHg
